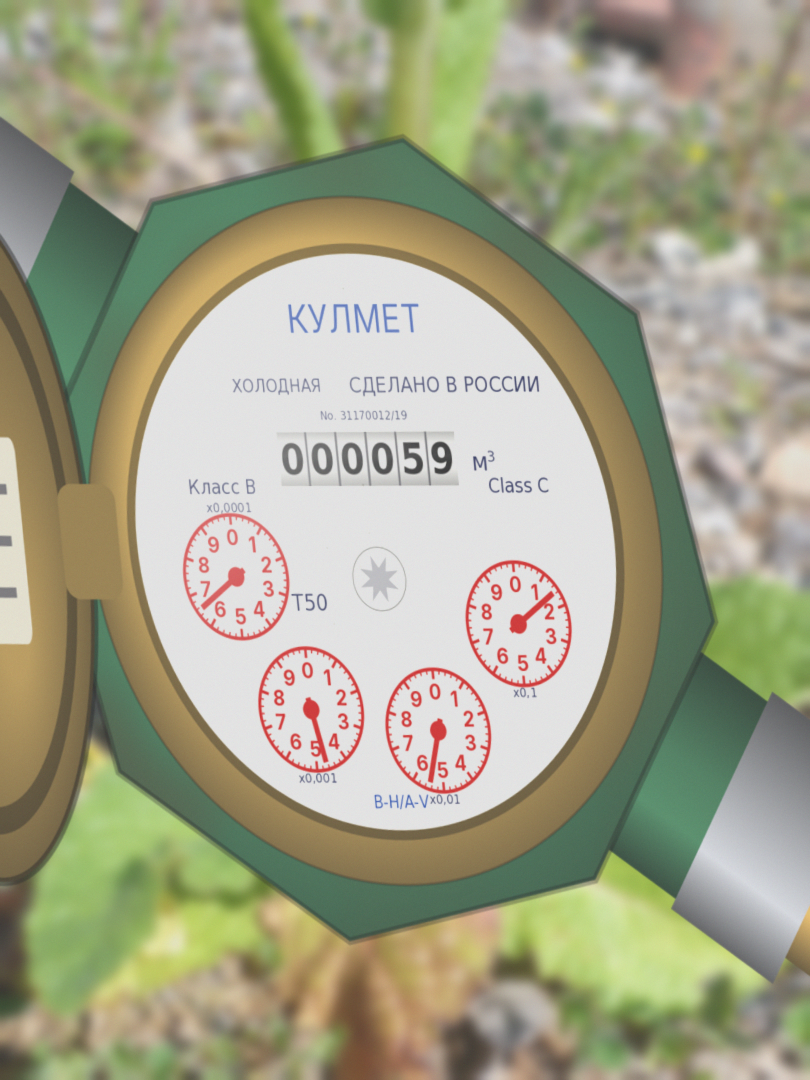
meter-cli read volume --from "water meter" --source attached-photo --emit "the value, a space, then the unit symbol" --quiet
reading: 59.1546 m³
